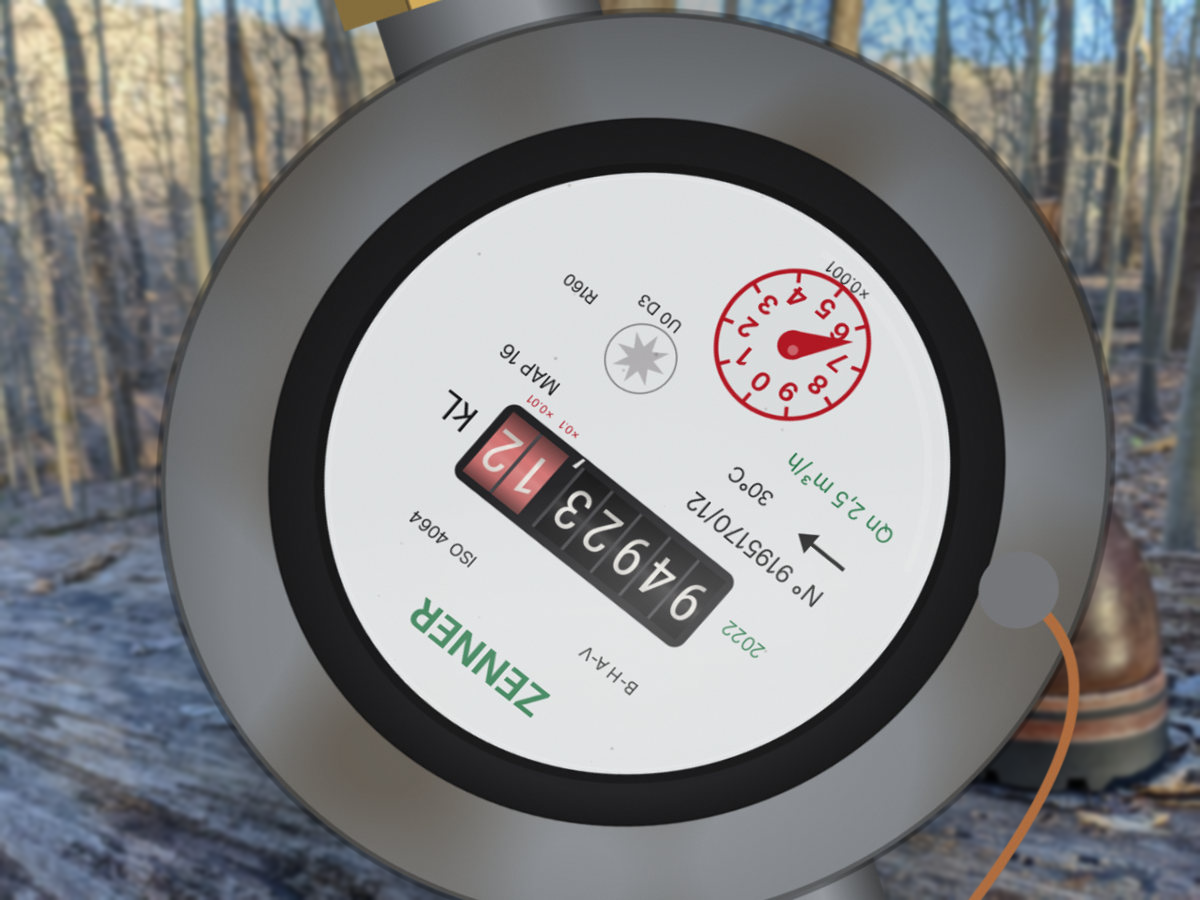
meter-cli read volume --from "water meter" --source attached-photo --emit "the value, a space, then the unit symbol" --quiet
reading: 94923.126 kL
